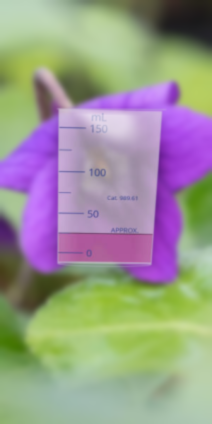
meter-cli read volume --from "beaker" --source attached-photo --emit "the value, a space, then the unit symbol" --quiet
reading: 25 mL
